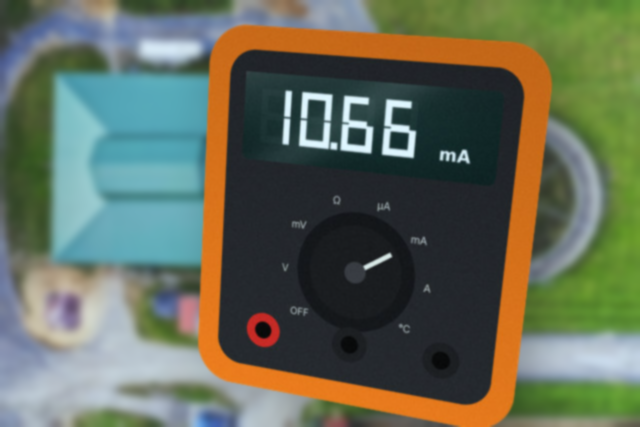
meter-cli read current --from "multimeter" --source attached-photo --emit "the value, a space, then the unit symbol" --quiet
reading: 10.66 mA
